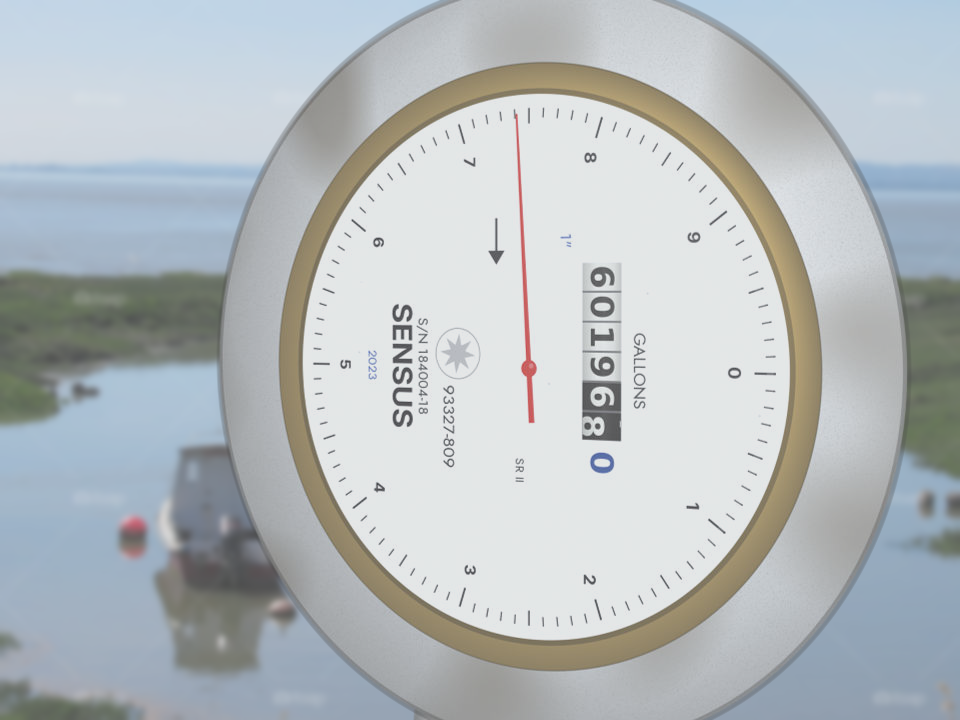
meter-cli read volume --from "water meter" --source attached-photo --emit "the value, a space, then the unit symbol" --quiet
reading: 6019677.4 gal
